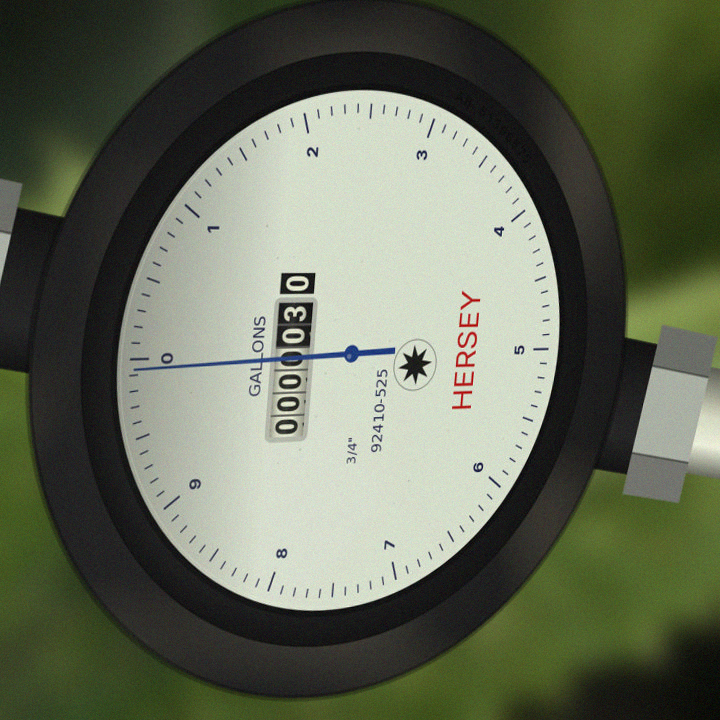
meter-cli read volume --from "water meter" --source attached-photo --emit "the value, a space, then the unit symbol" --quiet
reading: 29.9 gal
